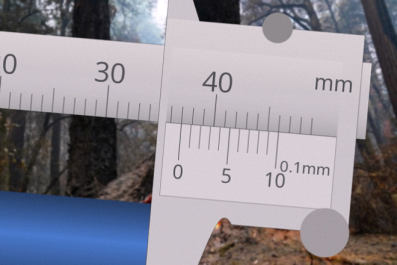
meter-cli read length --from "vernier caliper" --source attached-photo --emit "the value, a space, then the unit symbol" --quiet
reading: 37.0 mm
